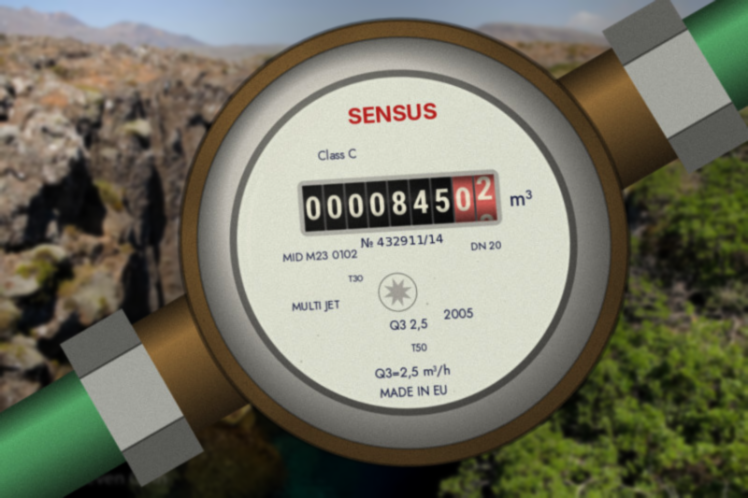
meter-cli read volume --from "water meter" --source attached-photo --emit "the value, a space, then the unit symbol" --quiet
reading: 845.02 m³
